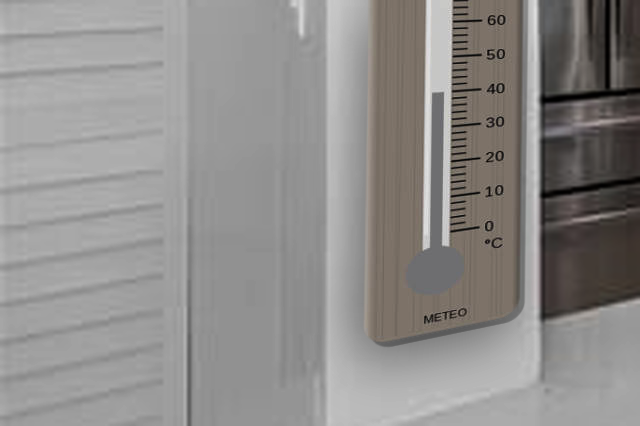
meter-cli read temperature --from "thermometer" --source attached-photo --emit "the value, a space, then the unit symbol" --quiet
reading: 40 °C
